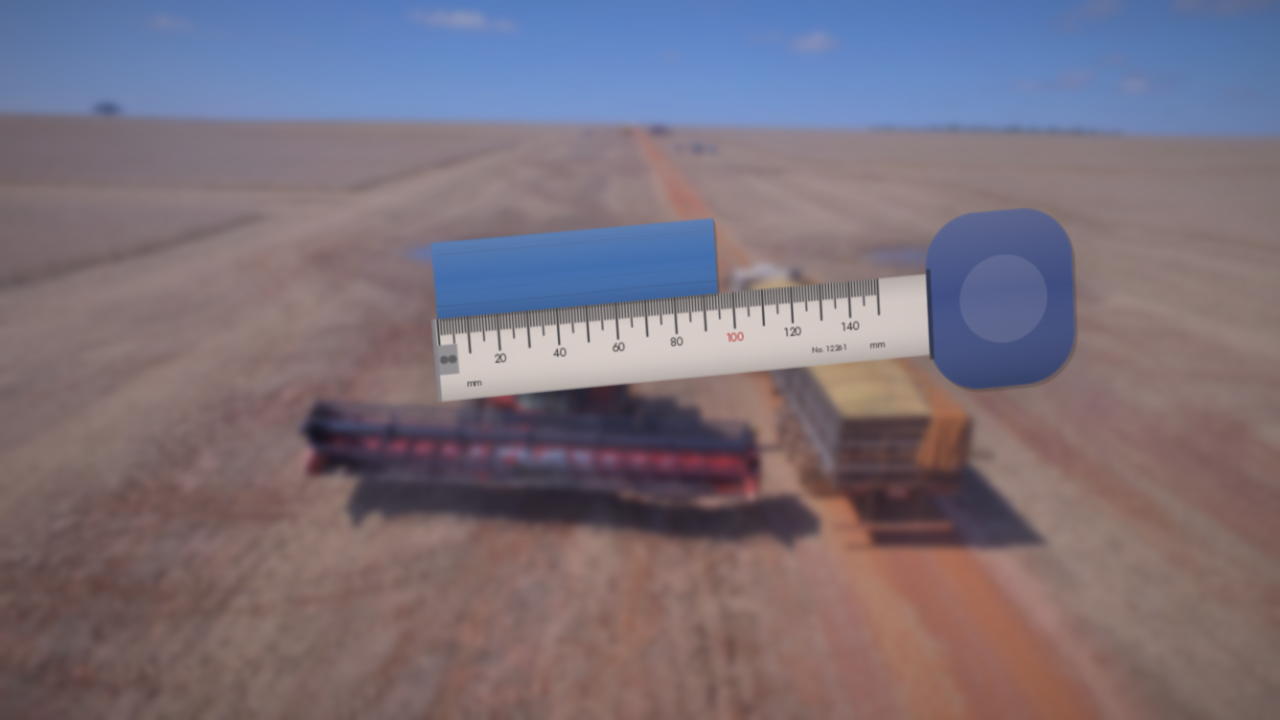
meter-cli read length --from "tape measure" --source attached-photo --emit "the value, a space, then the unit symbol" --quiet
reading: 95 mm
